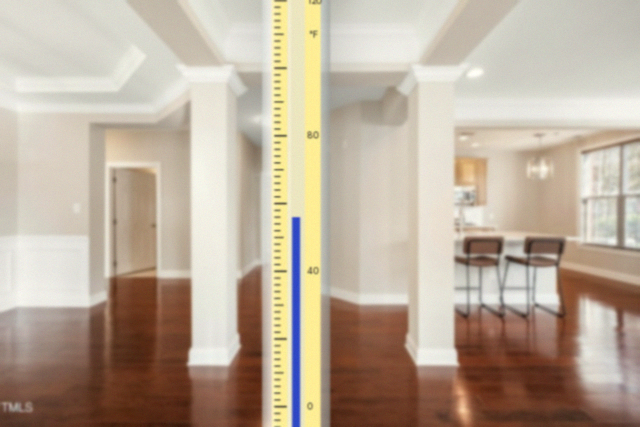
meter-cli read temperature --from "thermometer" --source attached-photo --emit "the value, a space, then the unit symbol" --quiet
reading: 56 °F
